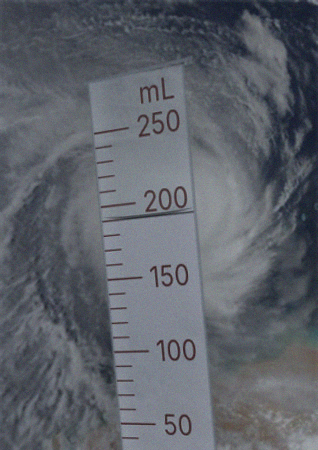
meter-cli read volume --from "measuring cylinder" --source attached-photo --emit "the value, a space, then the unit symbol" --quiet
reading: 190 mL
